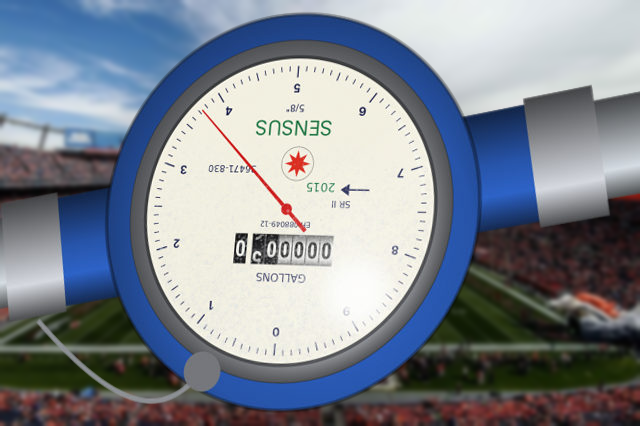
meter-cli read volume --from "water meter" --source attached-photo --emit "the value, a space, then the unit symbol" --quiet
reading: 53.7 gal
